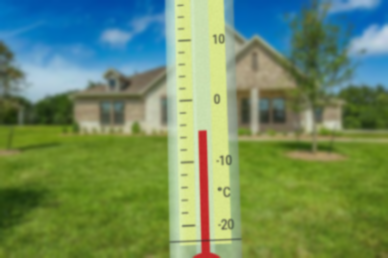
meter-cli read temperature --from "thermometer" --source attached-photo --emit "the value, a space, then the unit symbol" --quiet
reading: -5 °C
